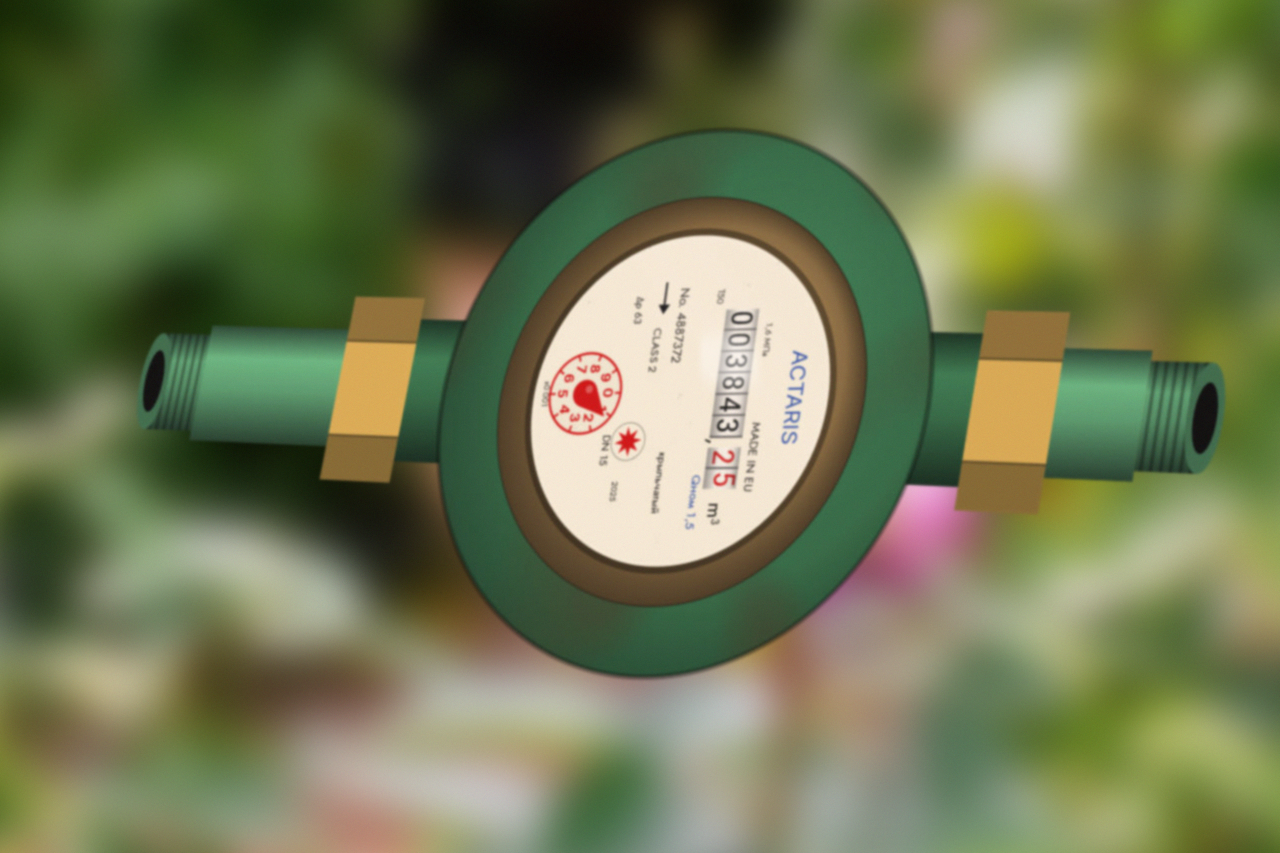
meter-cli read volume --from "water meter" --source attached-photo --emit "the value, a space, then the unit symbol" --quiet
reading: 3843.251 m³
